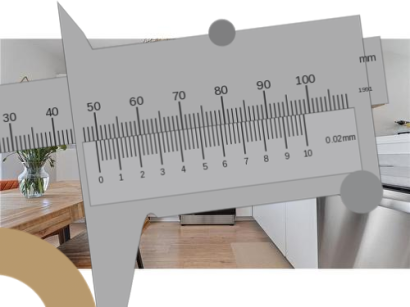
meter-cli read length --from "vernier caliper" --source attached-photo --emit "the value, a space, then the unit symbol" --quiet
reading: 49.5 mm
